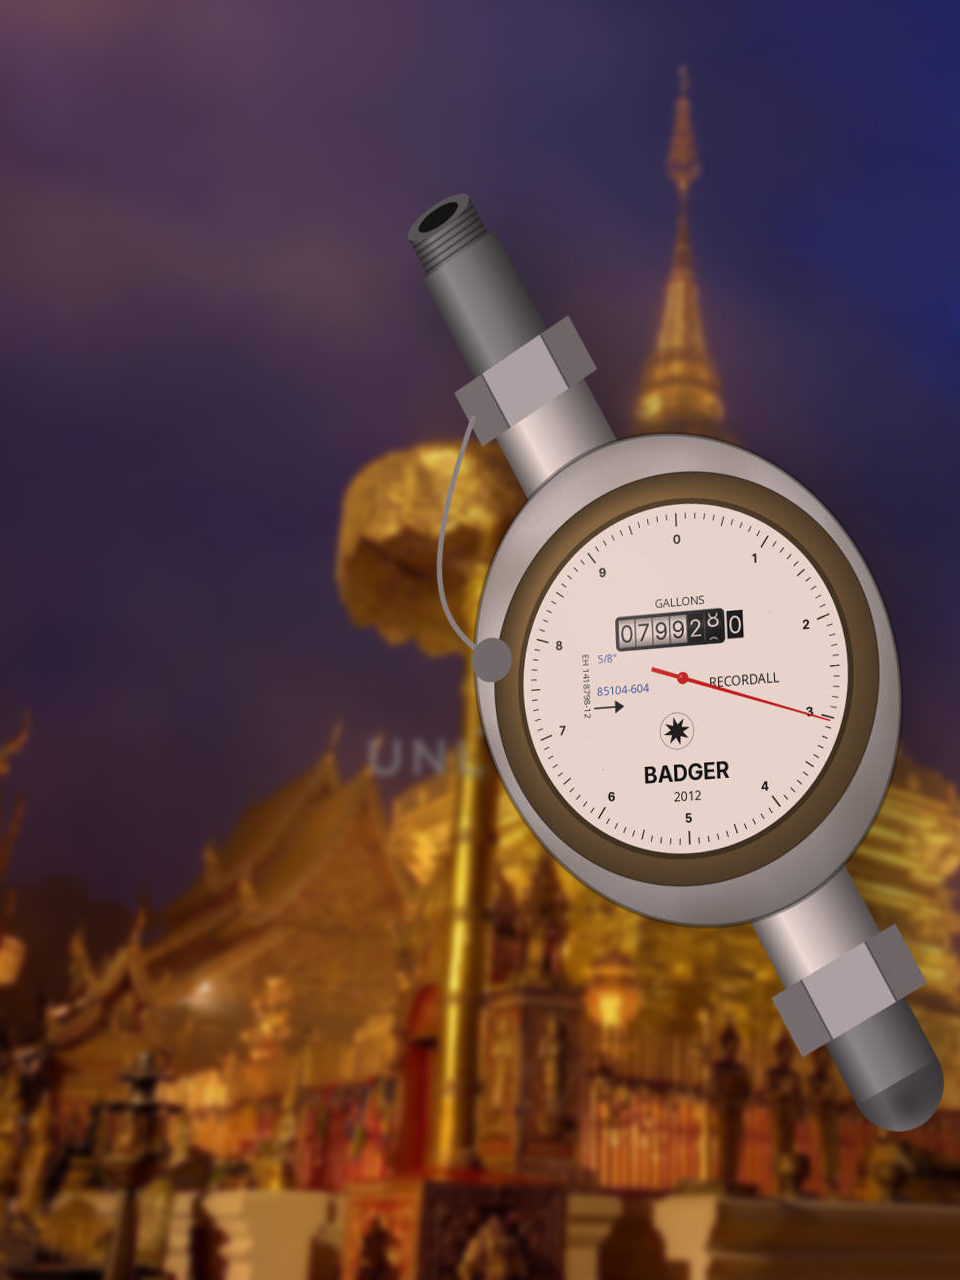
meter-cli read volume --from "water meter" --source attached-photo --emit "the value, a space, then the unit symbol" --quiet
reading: 799283.0 gal
